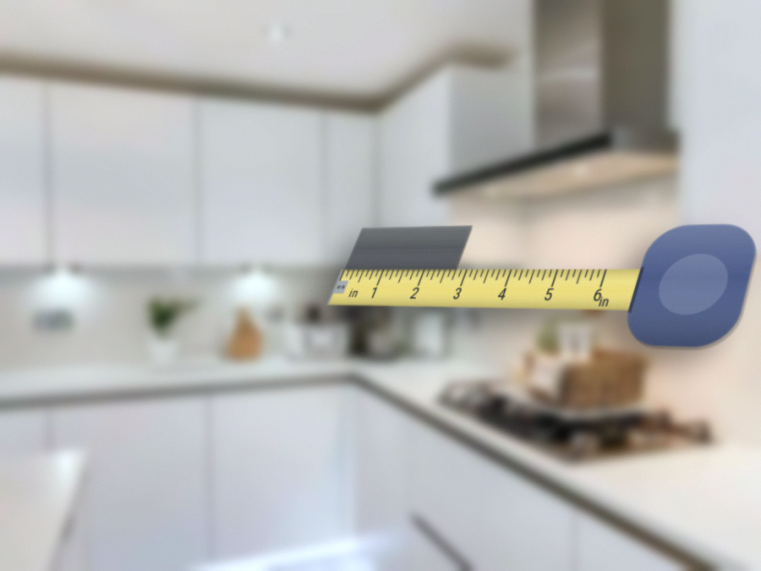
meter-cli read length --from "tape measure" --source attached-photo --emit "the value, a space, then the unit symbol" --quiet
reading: 2.75 in
